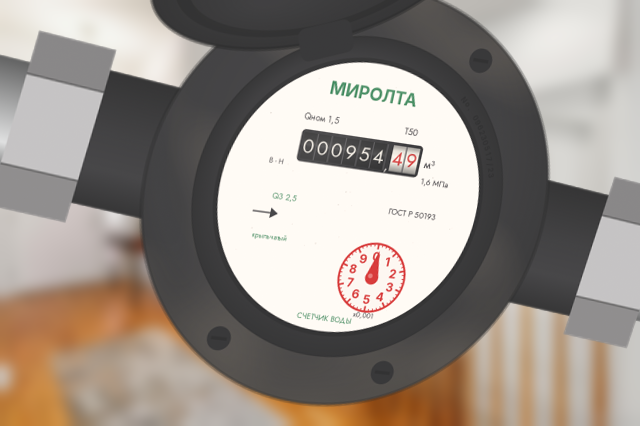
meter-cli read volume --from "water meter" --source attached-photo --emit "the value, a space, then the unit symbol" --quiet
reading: 954.490 m³
